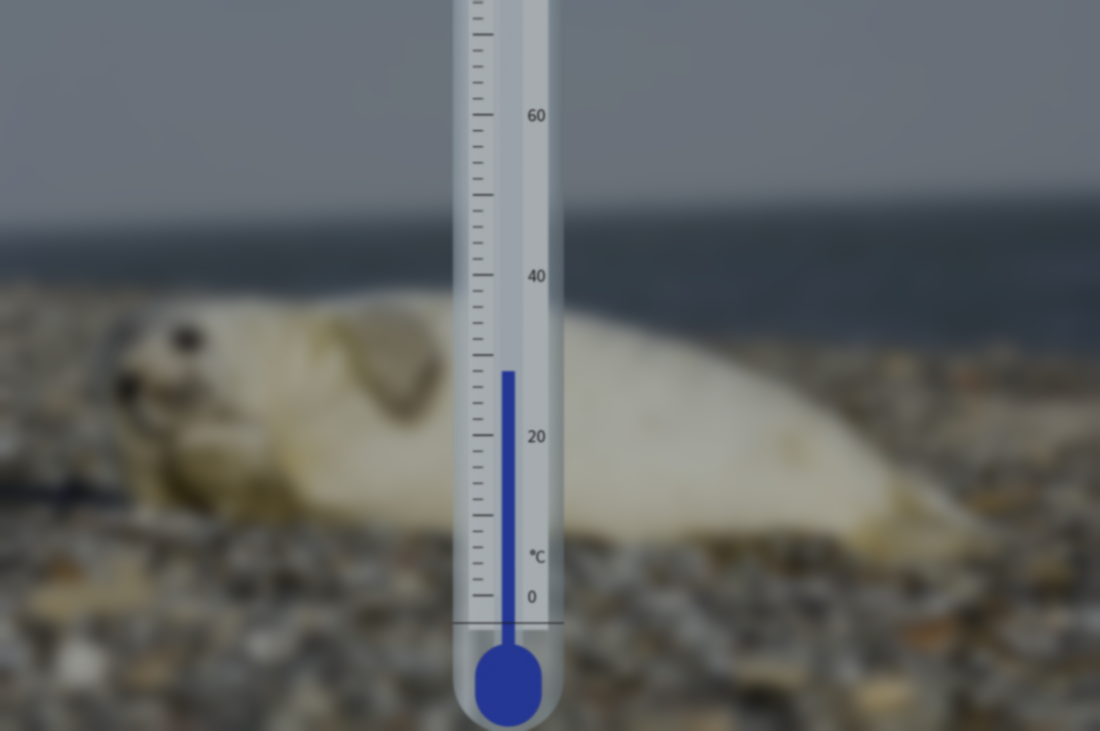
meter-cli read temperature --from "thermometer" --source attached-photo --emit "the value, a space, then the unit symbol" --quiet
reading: 28 °C
